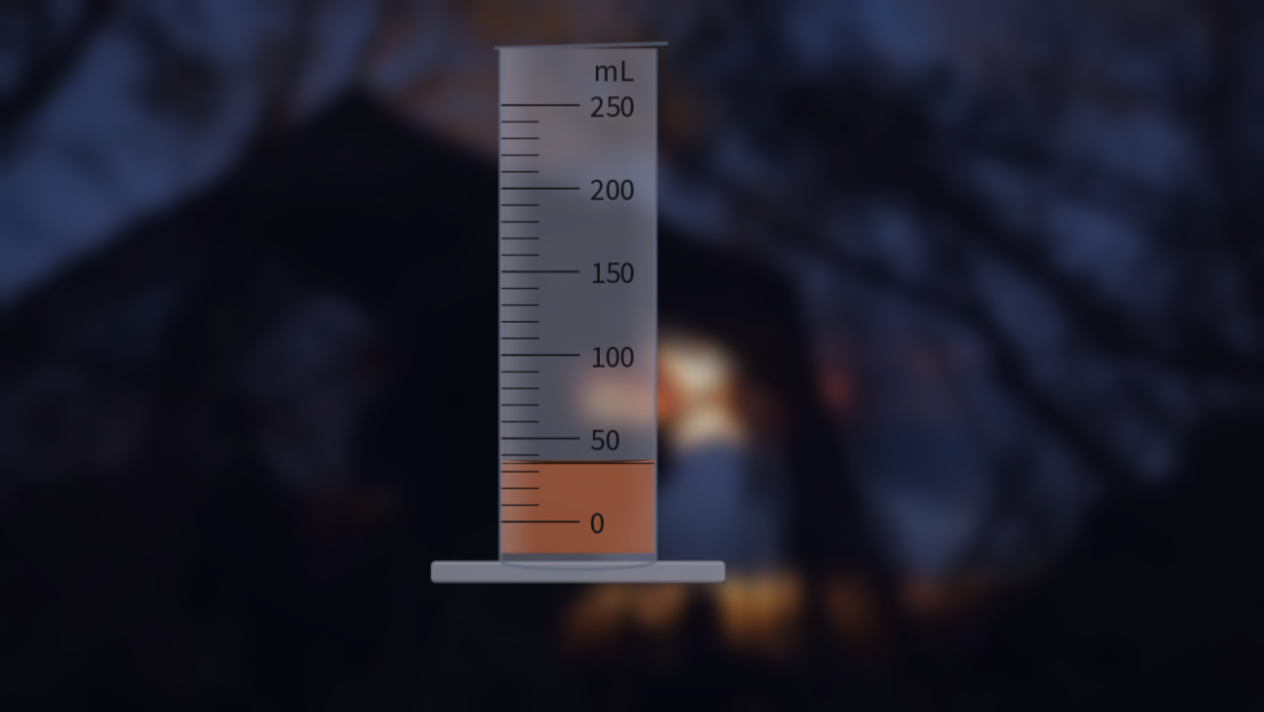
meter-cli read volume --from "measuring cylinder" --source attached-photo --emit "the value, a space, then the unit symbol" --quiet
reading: 35 mL
